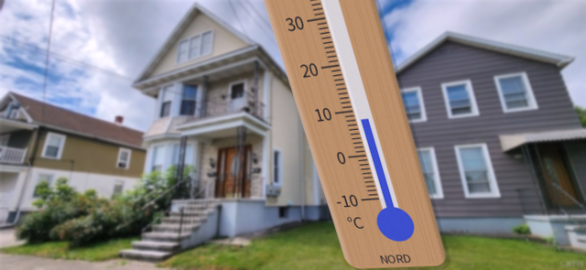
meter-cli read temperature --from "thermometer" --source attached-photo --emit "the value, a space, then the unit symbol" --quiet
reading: 8 °C
